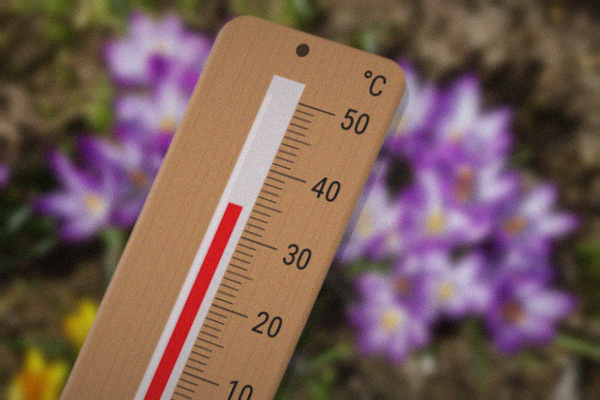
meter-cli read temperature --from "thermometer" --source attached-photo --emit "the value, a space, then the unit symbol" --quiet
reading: 34 °C
